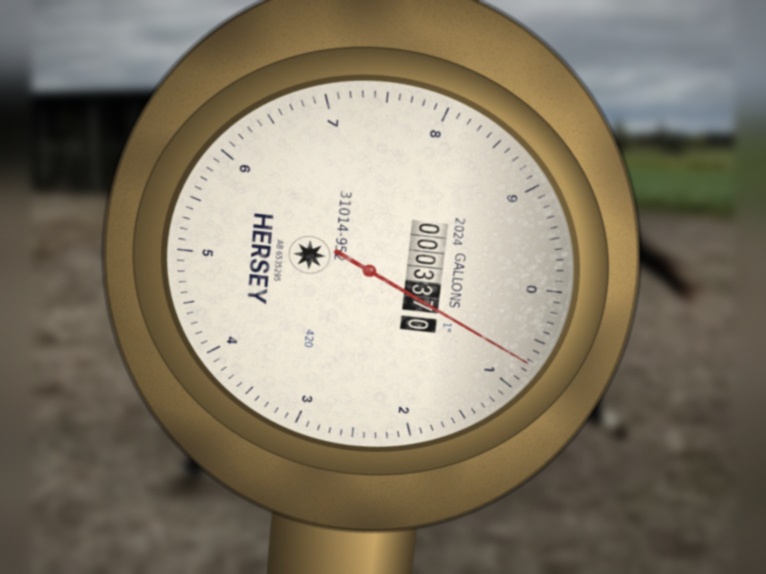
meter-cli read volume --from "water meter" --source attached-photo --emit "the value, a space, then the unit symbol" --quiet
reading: 3370.7 gal
